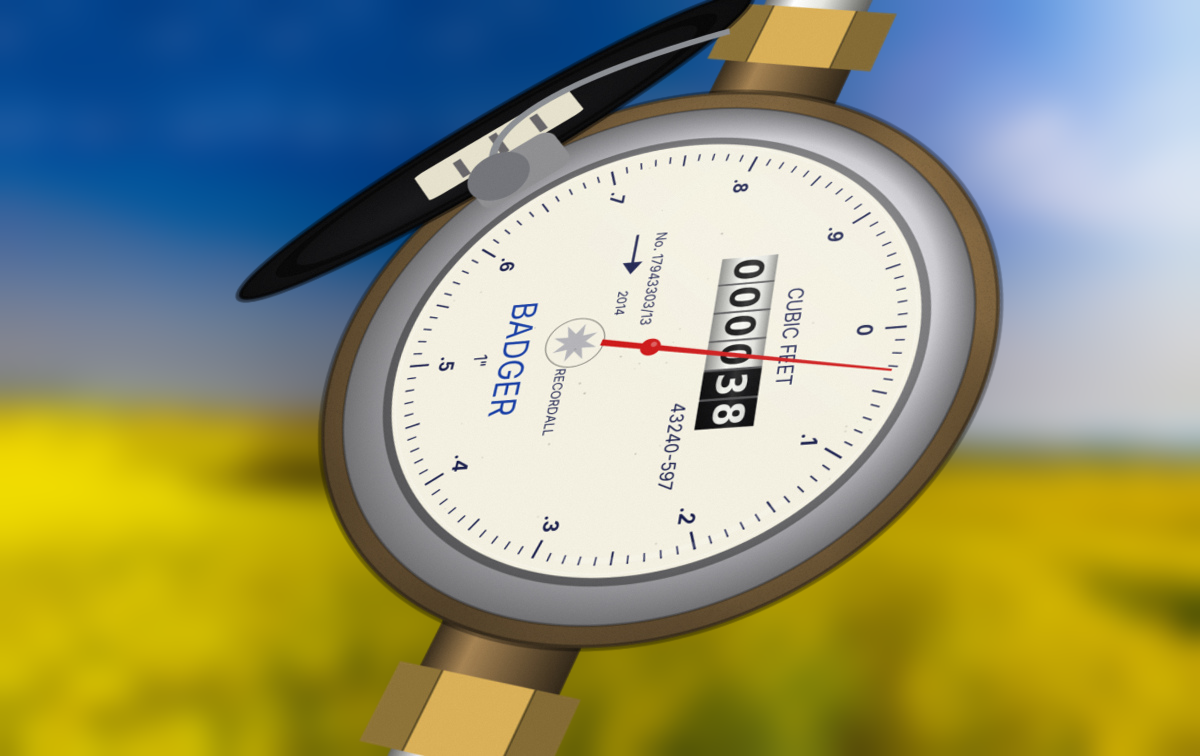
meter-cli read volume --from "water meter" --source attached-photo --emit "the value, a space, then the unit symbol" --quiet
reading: 38.03 ft³
